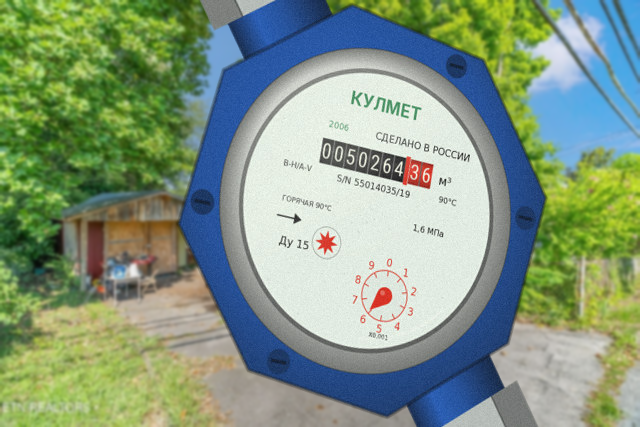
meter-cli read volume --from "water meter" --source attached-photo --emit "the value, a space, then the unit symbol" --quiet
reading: 50264.366 m³
